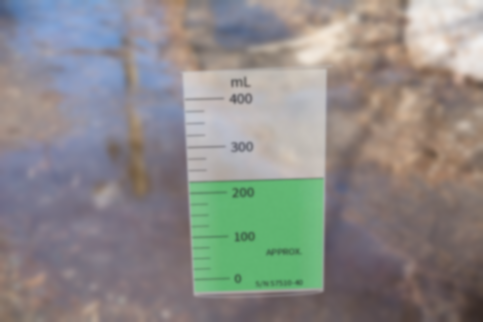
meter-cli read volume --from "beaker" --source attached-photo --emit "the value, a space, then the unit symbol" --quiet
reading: 225 mL
